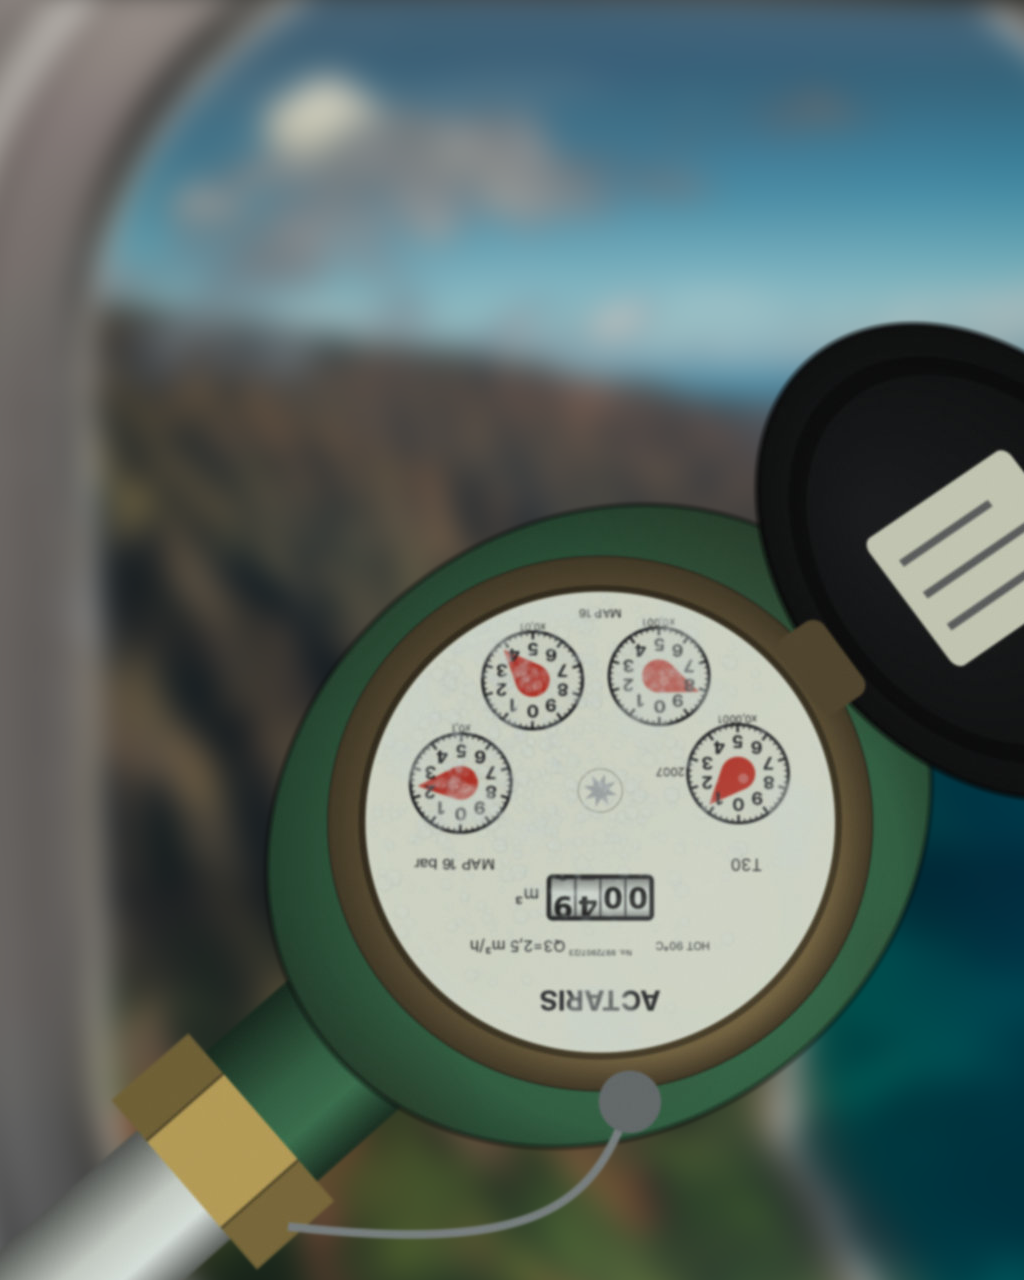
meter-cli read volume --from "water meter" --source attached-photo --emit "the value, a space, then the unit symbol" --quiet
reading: 49.2381 m³
